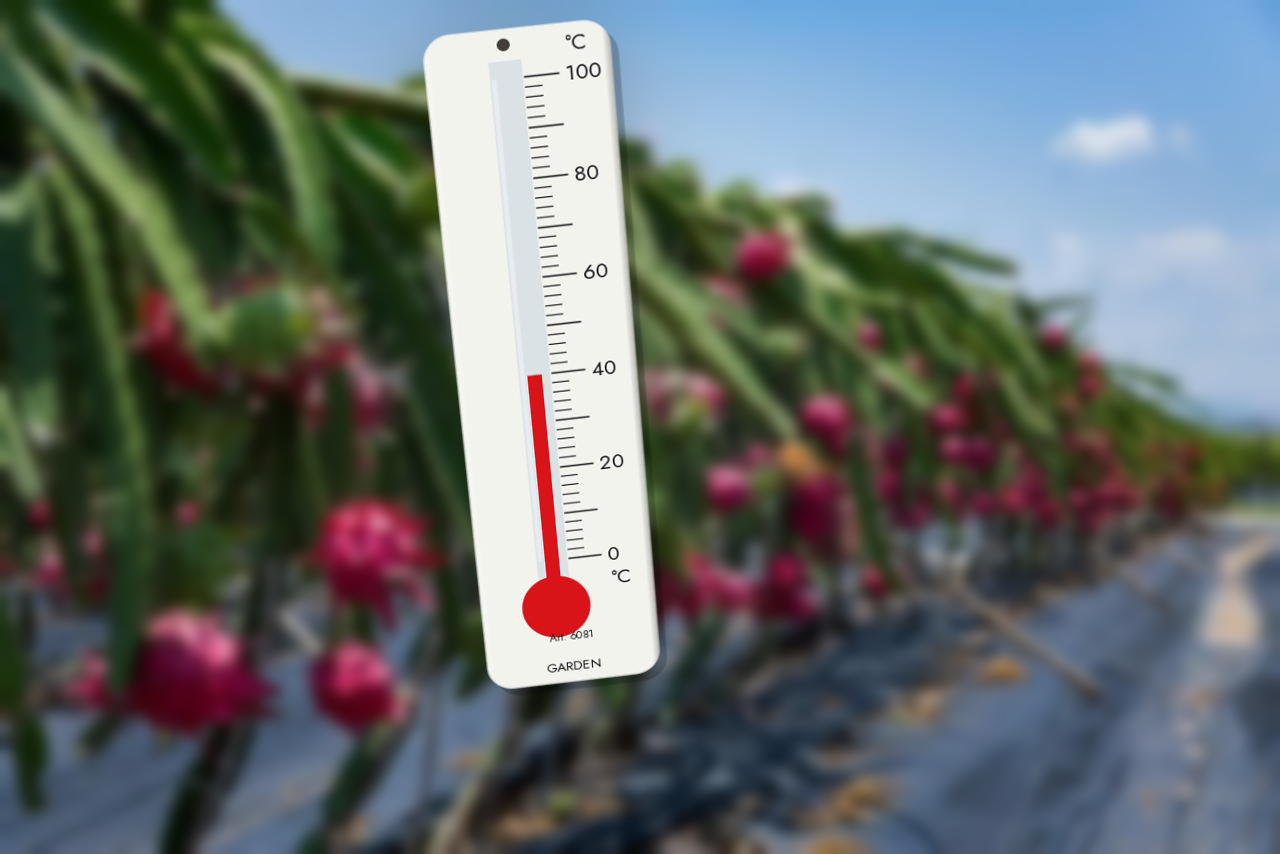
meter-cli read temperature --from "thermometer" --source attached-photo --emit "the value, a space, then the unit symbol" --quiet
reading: 40 °C
